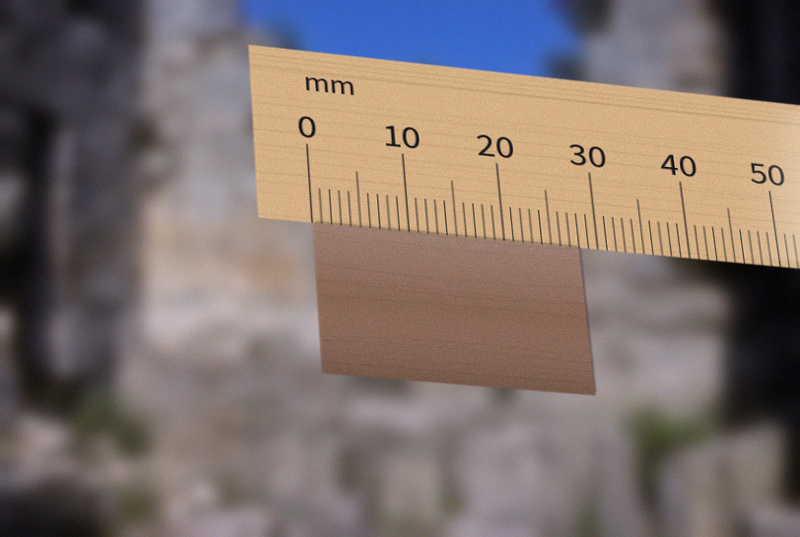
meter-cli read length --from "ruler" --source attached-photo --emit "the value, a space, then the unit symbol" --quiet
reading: 28 mm
